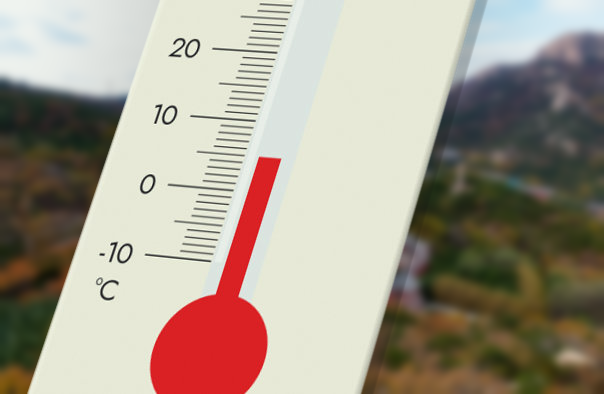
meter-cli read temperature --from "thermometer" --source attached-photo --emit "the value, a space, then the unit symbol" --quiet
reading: 5 °C
